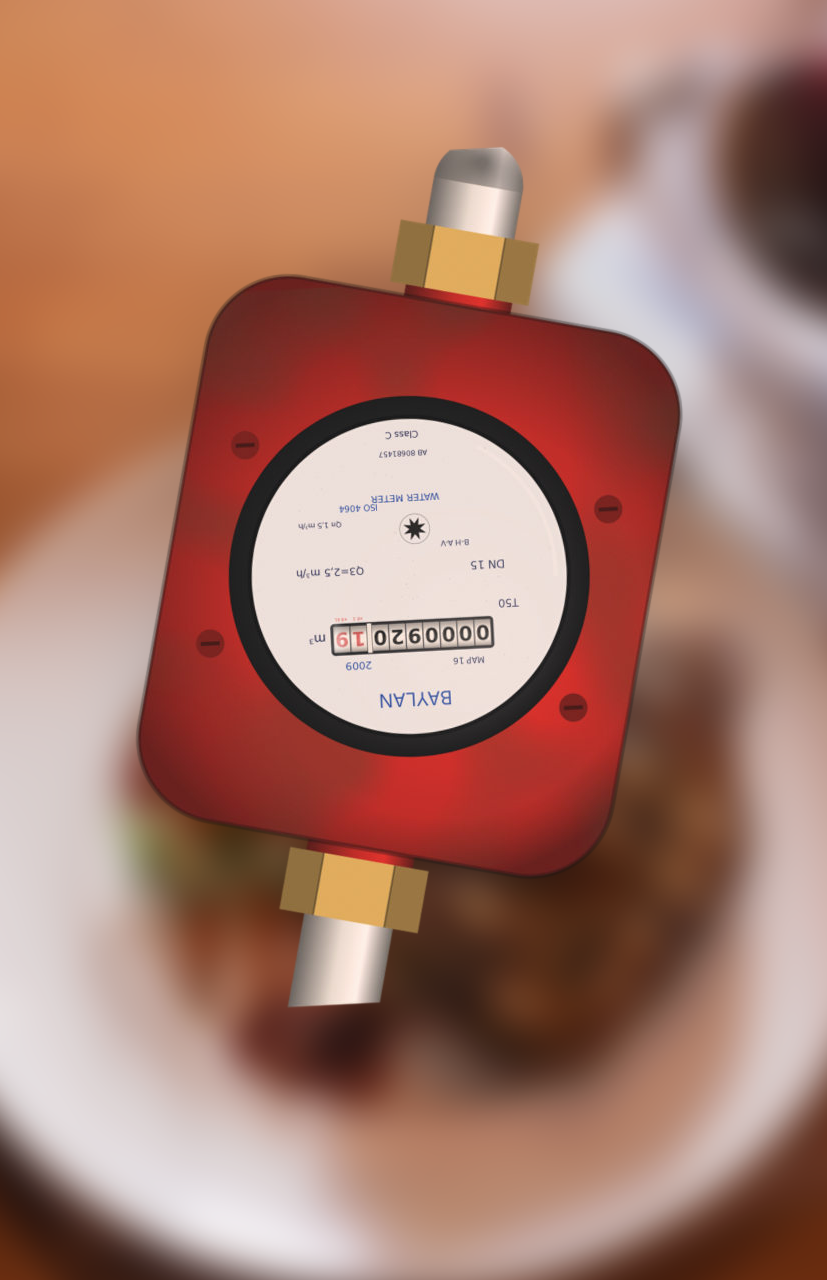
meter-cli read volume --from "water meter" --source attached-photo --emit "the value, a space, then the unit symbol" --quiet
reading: 920.19 m³
